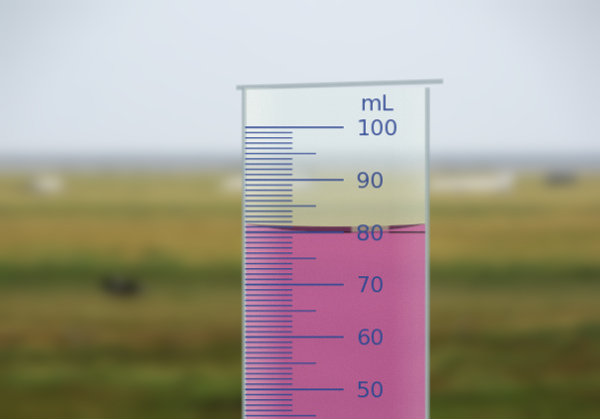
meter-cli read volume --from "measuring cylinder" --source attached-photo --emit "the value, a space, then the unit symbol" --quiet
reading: 80 mL
